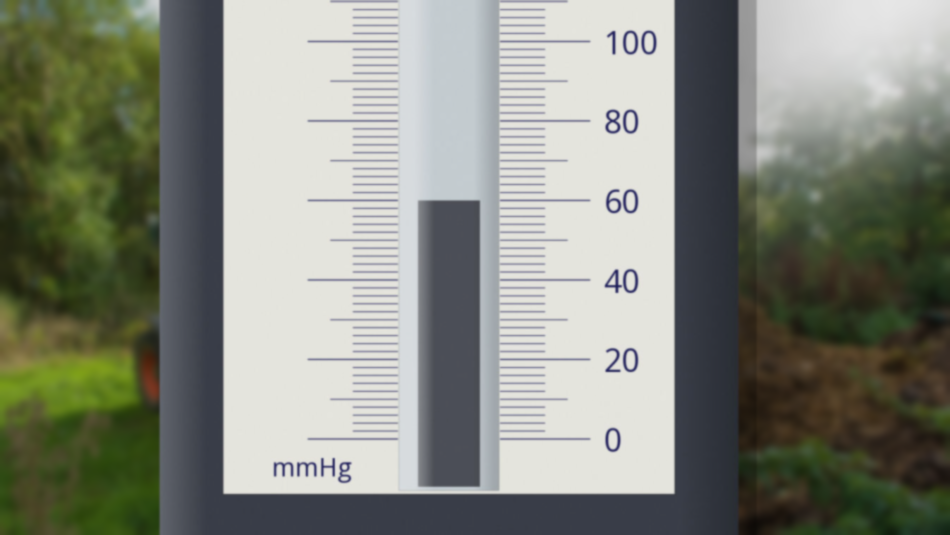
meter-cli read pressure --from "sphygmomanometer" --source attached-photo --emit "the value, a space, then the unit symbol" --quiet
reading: 60 mmHg
